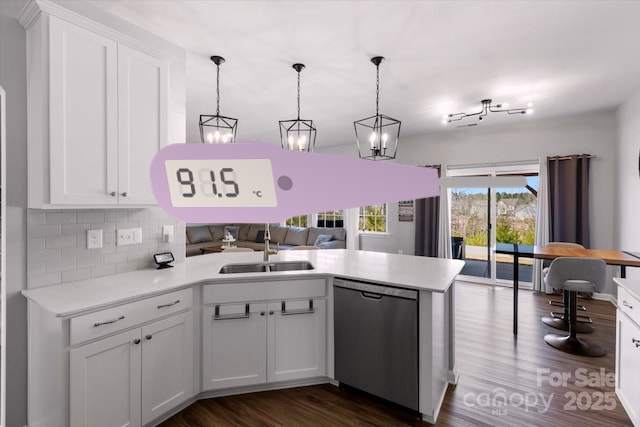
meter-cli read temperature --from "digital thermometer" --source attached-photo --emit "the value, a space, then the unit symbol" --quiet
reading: 91.5 °C
